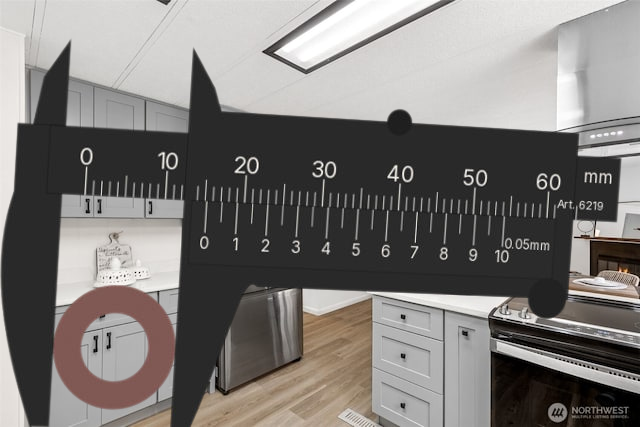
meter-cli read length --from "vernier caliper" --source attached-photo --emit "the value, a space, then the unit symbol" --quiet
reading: 15.2 mm
